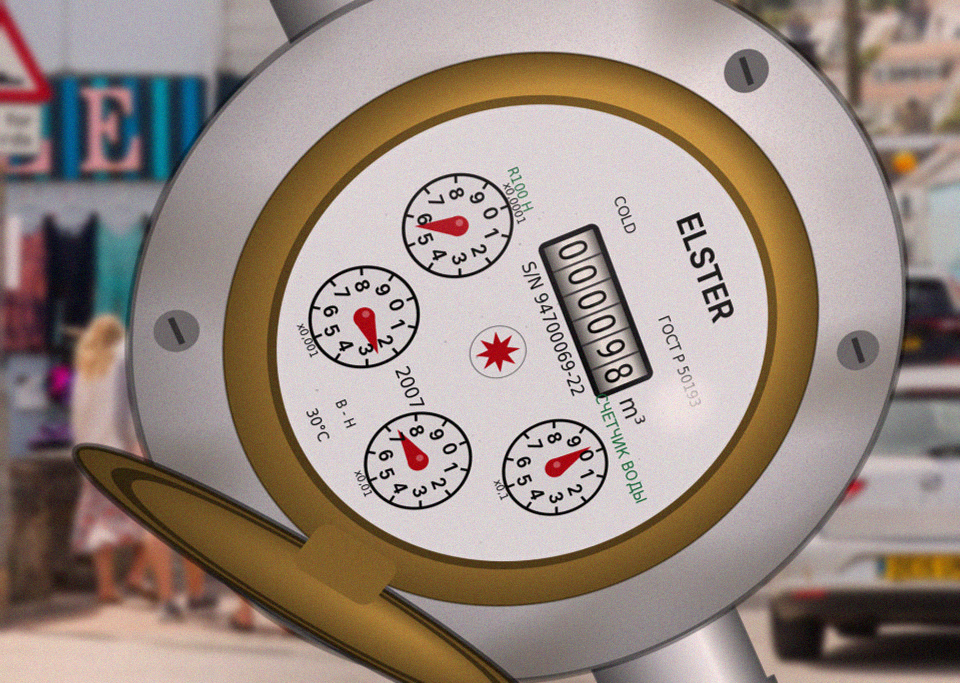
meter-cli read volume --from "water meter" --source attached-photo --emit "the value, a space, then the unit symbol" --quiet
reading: 97.9725 m³
